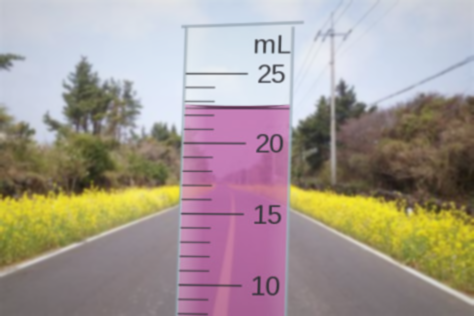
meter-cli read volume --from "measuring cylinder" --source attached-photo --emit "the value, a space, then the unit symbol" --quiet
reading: 22.5 mL
